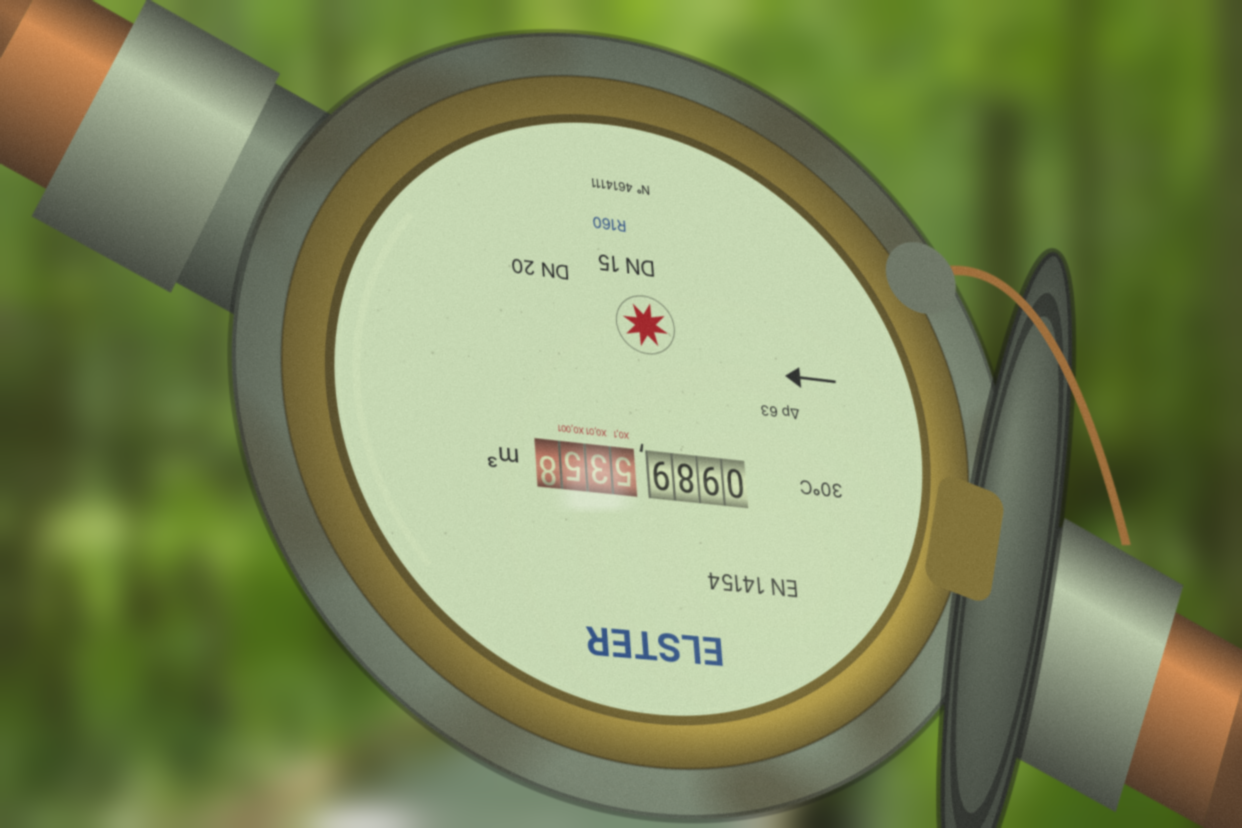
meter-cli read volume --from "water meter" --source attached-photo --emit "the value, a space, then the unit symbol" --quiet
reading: 989.5358 m³
